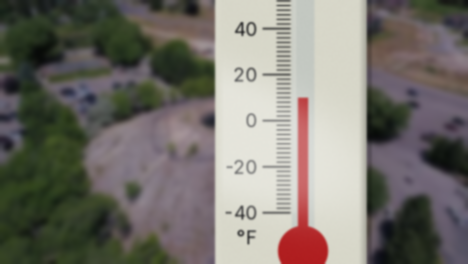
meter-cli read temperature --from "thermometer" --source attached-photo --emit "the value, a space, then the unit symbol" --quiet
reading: 10 °F
